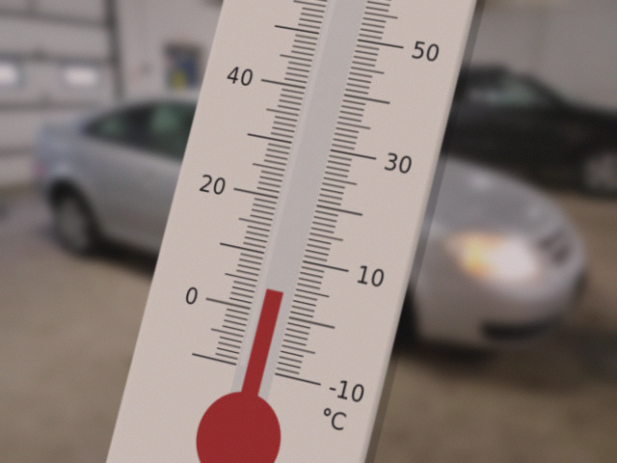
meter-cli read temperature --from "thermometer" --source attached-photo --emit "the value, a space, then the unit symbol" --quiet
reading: 4 °C
